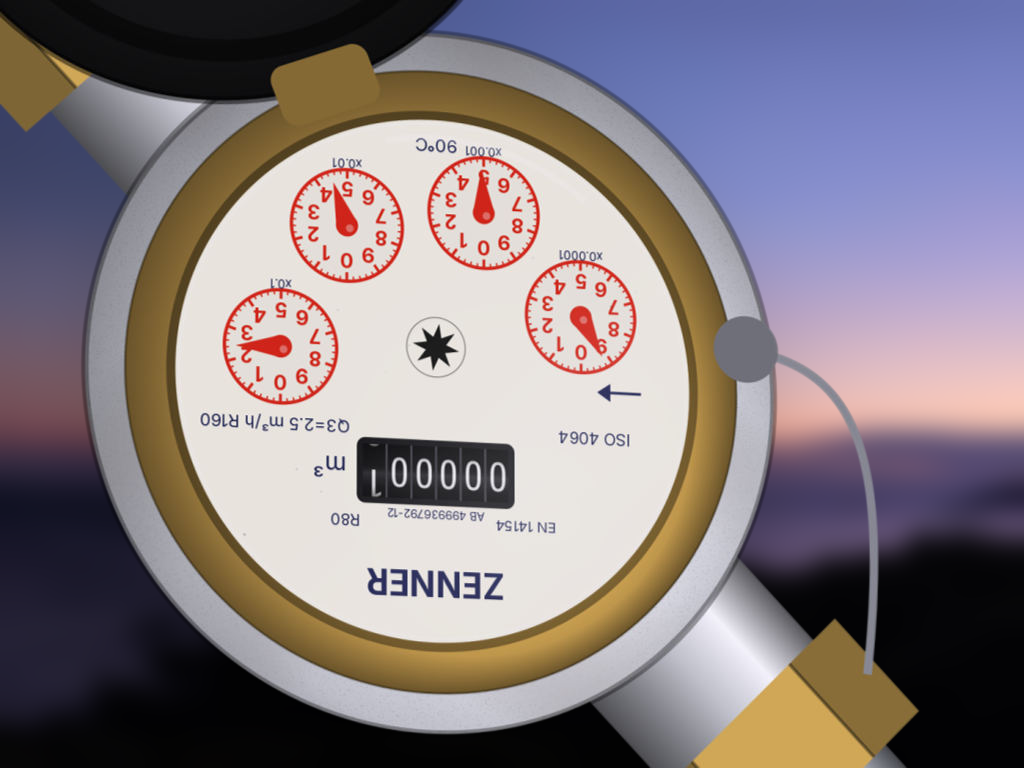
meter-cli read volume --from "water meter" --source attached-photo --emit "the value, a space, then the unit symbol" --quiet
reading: 1.2449 m³
